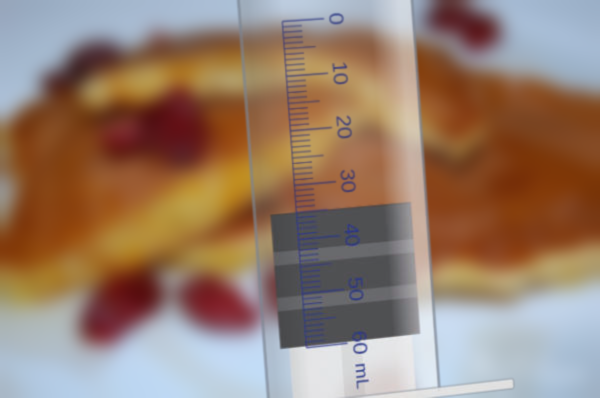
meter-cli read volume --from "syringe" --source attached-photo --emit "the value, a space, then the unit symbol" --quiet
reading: 35 mL
